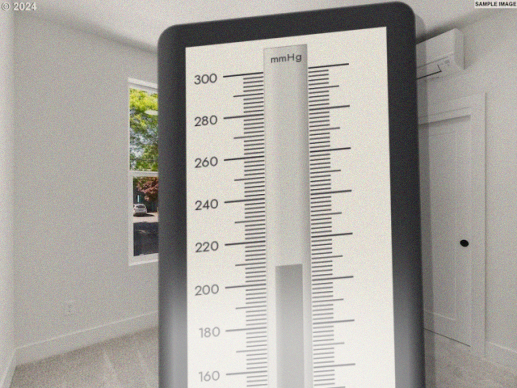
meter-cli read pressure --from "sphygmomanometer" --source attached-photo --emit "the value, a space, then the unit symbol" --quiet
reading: 208 mmHg
